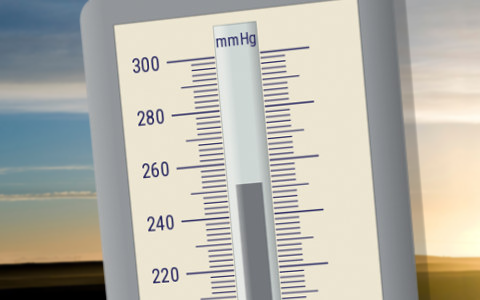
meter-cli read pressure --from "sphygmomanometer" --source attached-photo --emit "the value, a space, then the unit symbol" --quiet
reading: 252 mmHg
